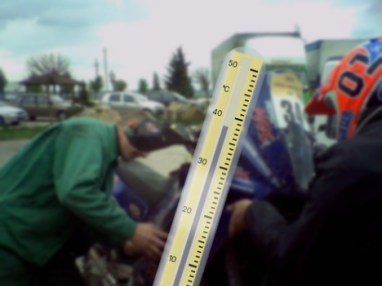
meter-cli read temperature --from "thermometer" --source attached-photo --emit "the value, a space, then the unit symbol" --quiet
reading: 38 °C
